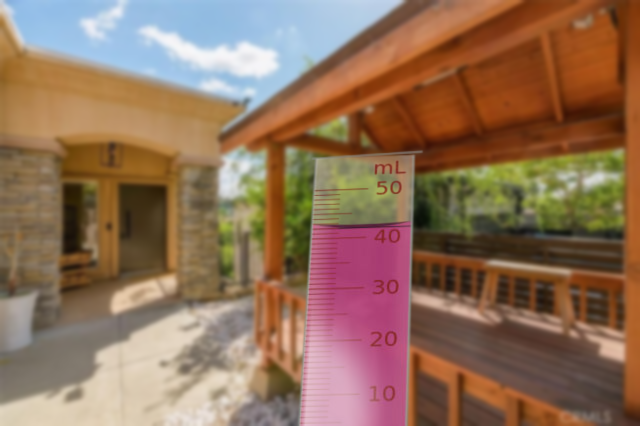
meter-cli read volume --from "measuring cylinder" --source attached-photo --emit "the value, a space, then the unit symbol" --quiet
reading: 42 mL
